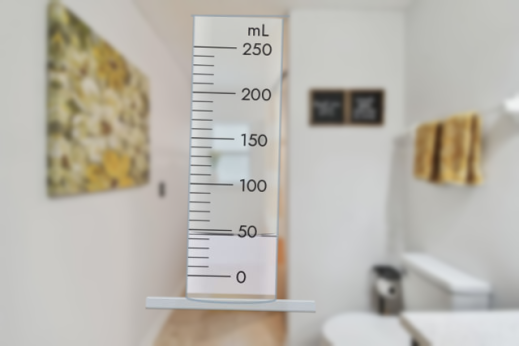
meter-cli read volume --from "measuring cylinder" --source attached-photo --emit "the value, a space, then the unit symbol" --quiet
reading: 45 mL
